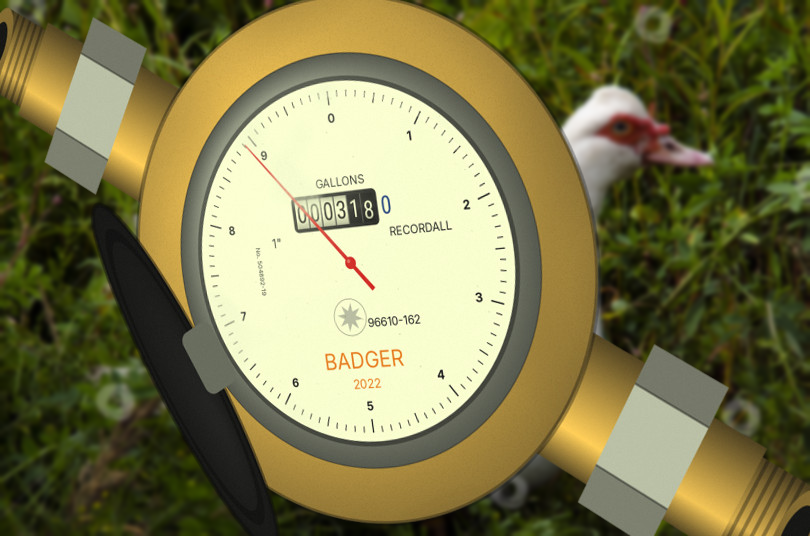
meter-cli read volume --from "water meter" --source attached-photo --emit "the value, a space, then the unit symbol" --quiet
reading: 3178.9 gal
